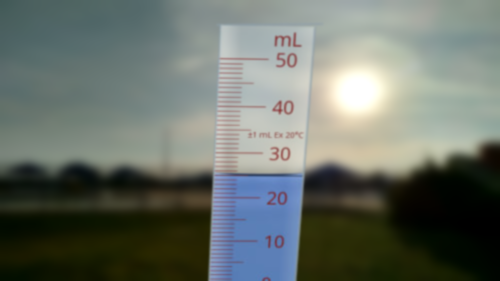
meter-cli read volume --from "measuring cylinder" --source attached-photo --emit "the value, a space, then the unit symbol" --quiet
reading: 25 mL
